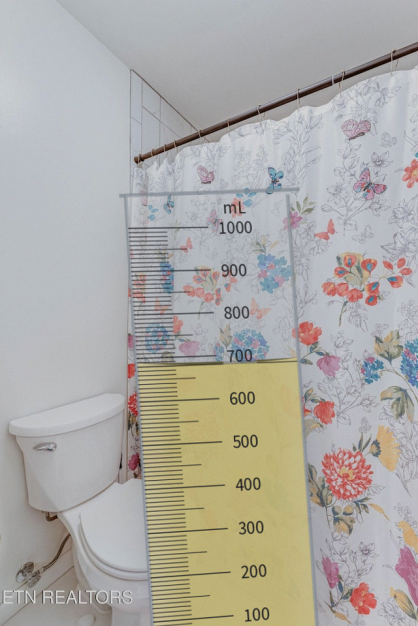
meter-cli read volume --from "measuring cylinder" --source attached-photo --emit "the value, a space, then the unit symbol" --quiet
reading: 680 mL
